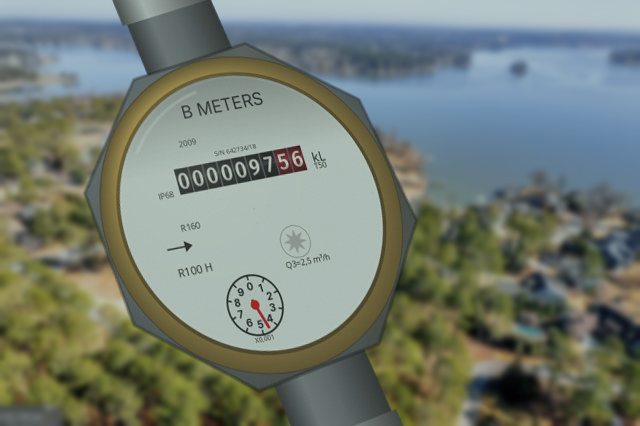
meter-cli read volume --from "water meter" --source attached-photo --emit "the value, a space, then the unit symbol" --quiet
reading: 97.564 kL
